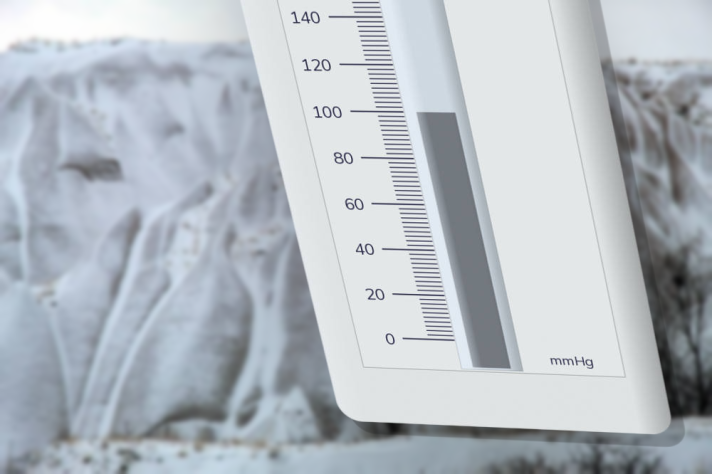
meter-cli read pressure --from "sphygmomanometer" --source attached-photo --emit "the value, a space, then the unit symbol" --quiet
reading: 100 mmHg
